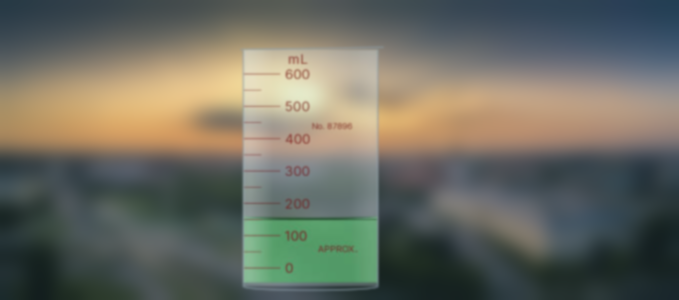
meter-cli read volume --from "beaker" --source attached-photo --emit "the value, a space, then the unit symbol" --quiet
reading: 150 mL
